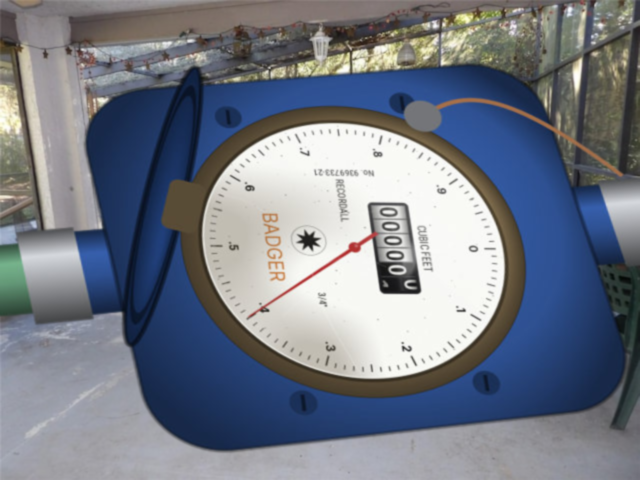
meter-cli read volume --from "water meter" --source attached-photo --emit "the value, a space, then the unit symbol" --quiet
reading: 0.40 ft³
